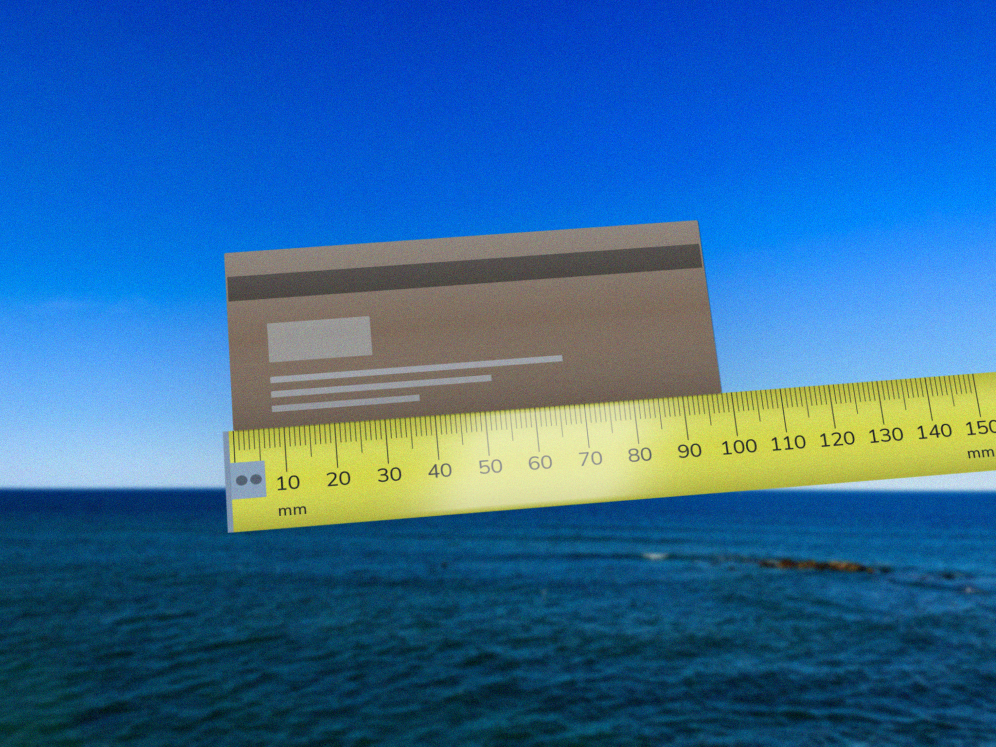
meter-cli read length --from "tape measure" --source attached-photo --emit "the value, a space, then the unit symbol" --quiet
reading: 98 mm
